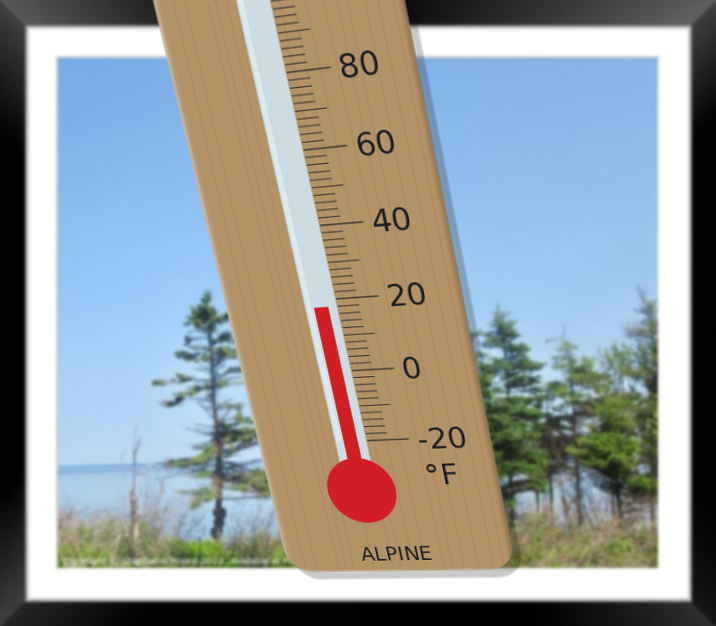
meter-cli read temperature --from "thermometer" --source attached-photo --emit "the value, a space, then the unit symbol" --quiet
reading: 18 °F
